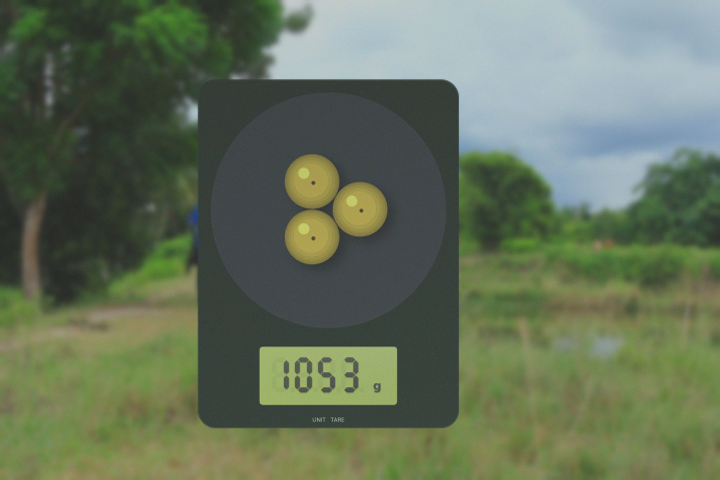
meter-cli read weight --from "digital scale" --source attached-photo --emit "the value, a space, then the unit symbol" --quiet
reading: 1053 g
